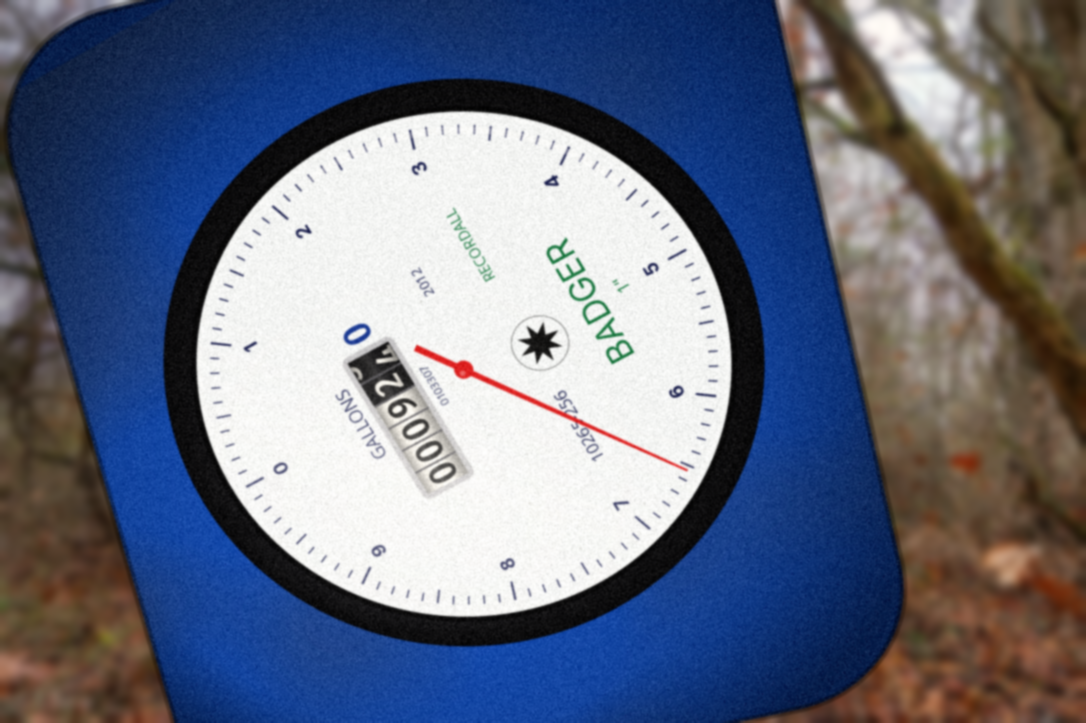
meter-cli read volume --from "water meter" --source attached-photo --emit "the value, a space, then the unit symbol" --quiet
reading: 9236.5 gal
